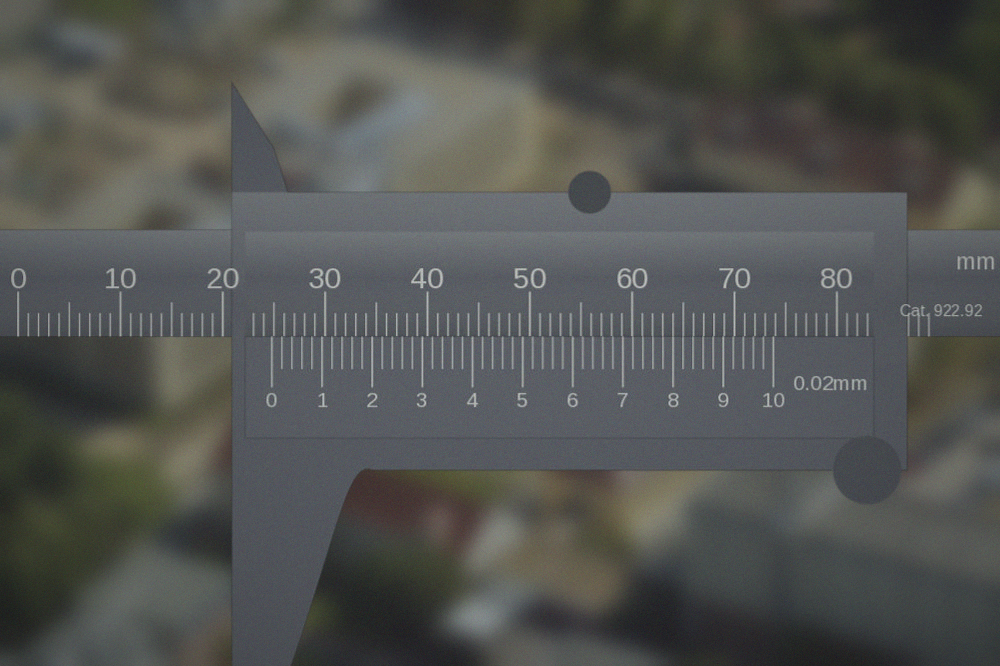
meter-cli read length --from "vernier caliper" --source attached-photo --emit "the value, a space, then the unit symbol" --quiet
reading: 24.8 mm
